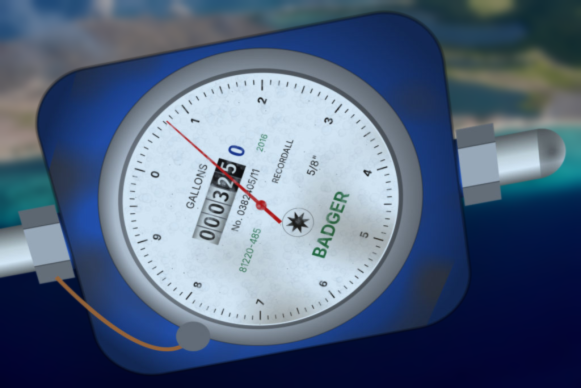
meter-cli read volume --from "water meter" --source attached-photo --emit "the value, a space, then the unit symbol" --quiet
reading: 3250.7 gal
